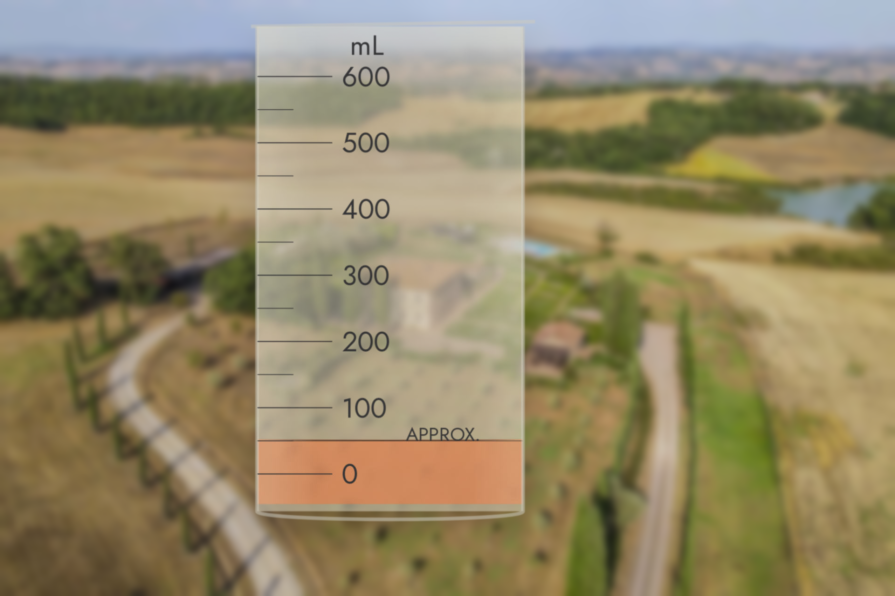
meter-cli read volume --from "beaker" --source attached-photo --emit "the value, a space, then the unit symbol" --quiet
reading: 50 mL
